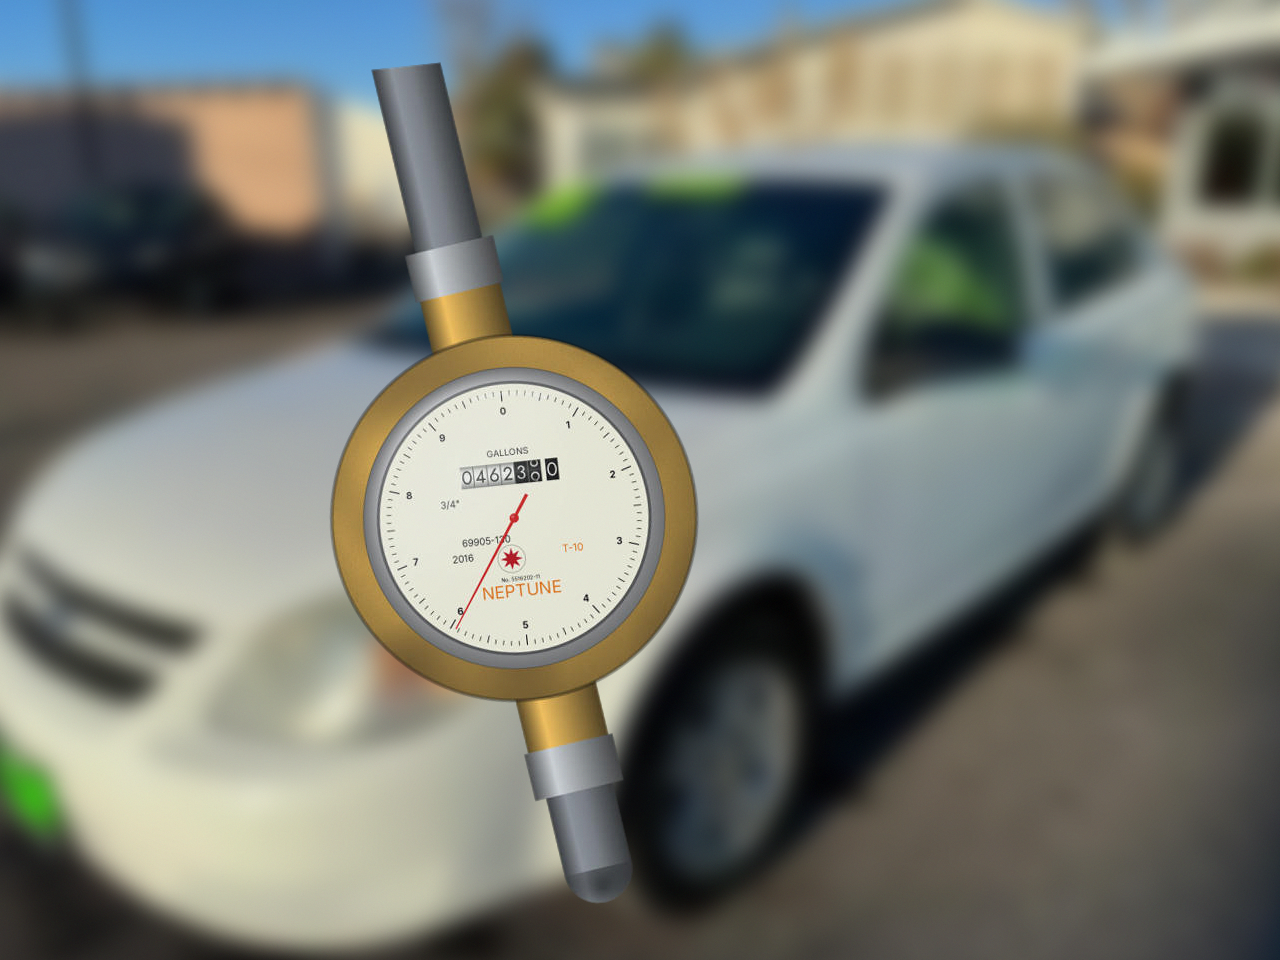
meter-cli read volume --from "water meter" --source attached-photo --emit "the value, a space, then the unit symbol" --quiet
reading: 462385.9 gal
